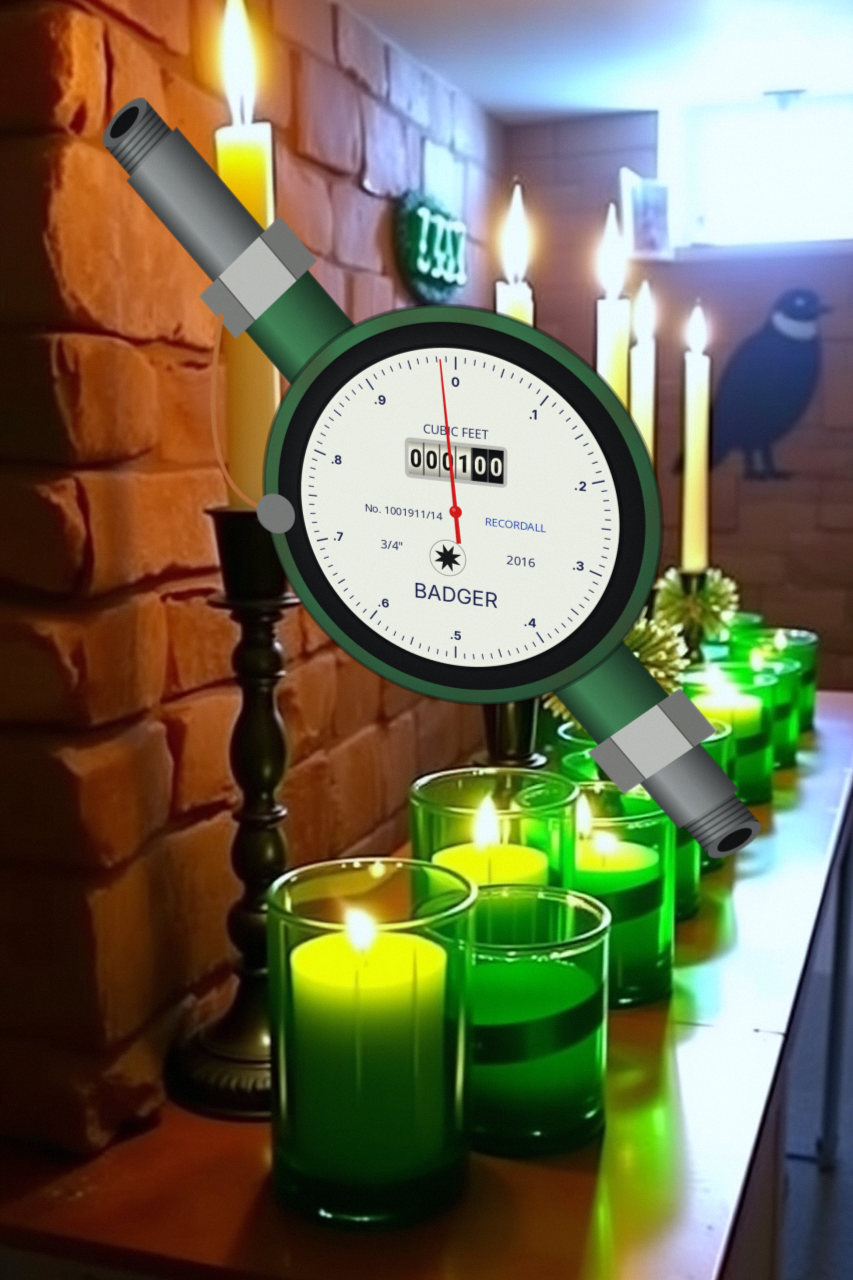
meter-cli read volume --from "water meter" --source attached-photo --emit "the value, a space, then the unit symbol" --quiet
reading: 99.98 ft³
